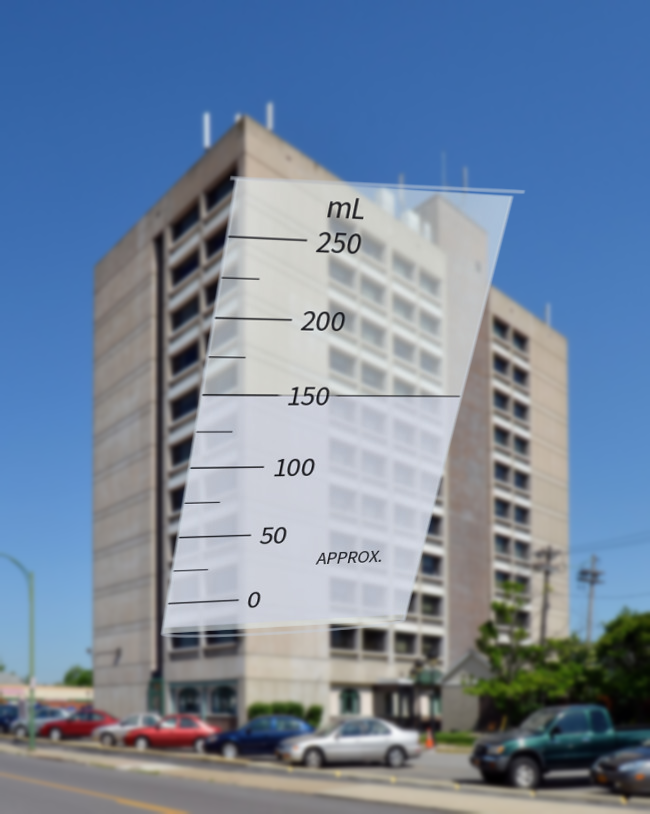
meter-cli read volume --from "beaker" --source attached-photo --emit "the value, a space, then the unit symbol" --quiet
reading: 150 mL
